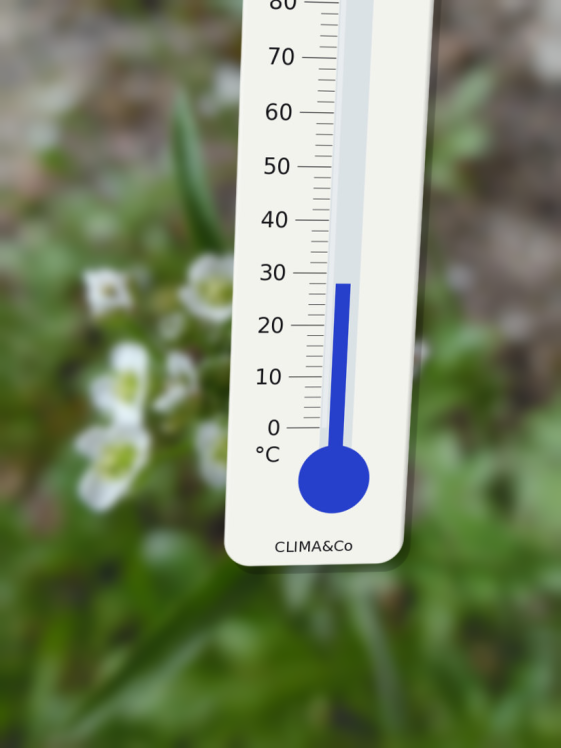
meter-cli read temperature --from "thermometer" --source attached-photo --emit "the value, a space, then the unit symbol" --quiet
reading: 28 °C
